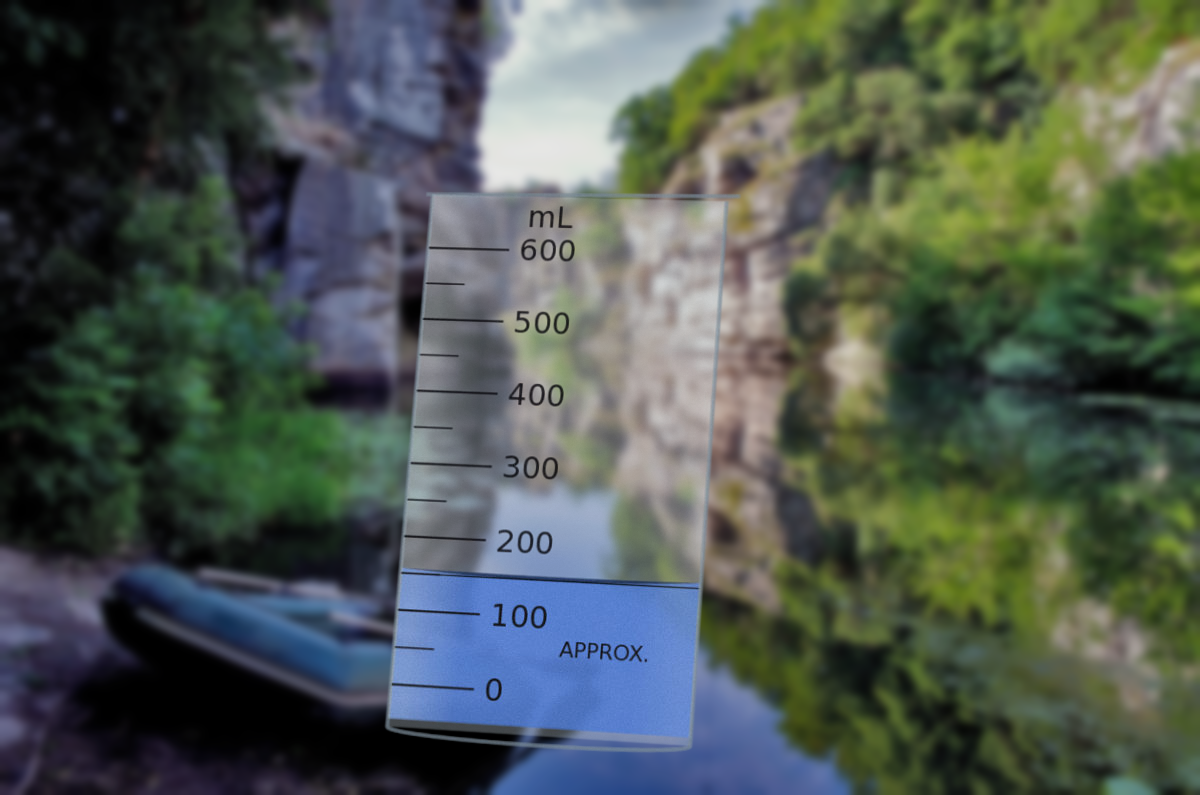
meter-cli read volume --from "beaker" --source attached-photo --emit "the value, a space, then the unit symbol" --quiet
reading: 150 mL
